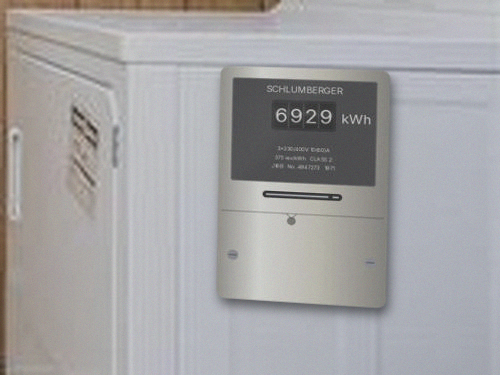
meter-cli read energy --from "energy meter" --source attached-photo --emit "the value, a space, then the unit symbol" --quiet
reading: 6929 kWh
